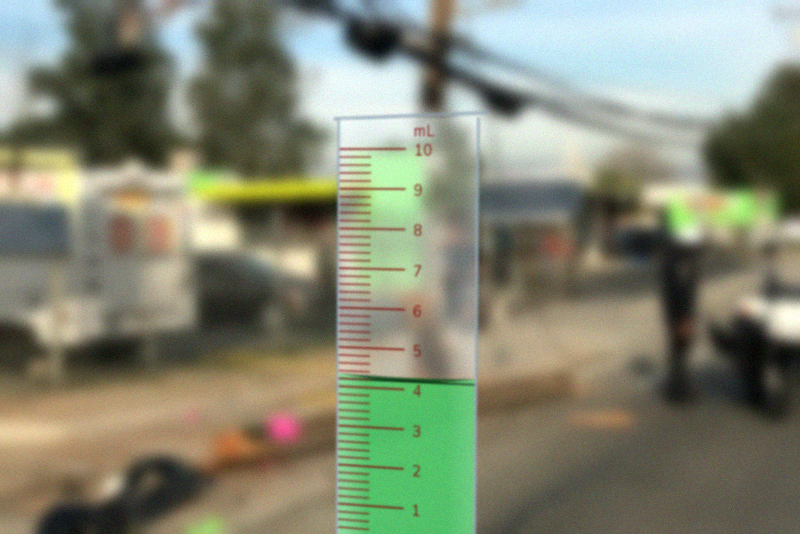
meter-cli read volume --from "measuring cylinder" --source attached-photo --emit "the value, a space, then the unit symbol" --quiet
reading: 4.2 mL
